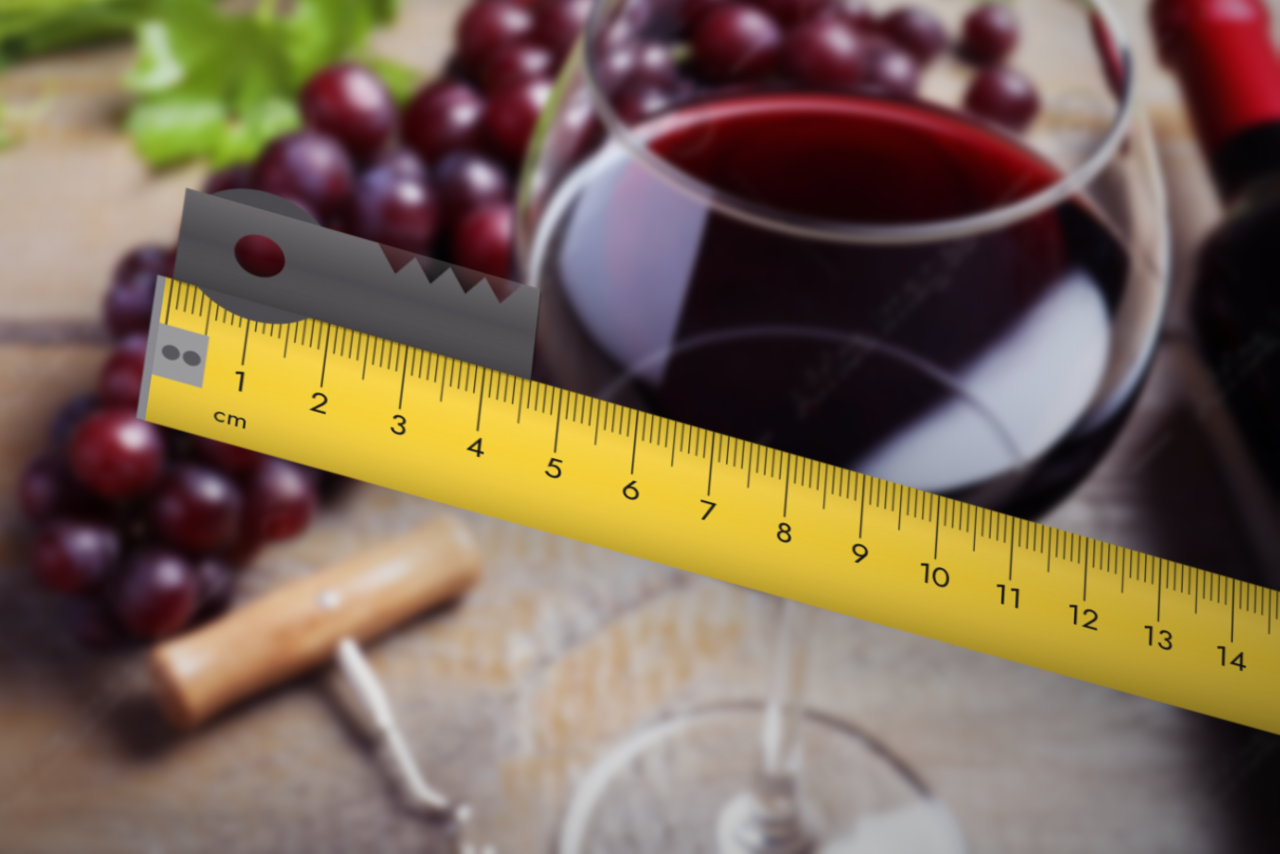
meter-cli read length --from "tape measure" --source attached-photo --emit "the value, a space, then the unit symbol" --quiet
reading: 4.6 cm
